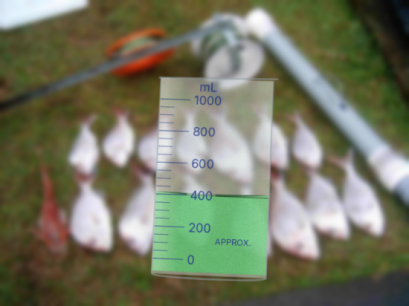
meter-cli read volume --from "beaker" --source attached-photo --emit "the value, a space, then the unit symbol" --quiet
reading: 400 mL
